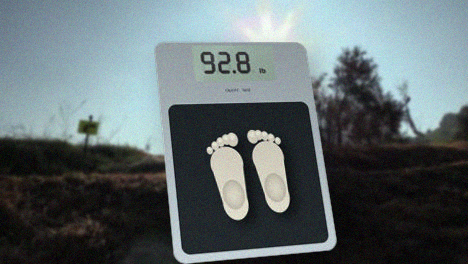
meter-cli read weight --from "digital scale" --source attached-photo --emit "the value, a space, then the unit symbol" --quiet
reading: 92.8 lb
